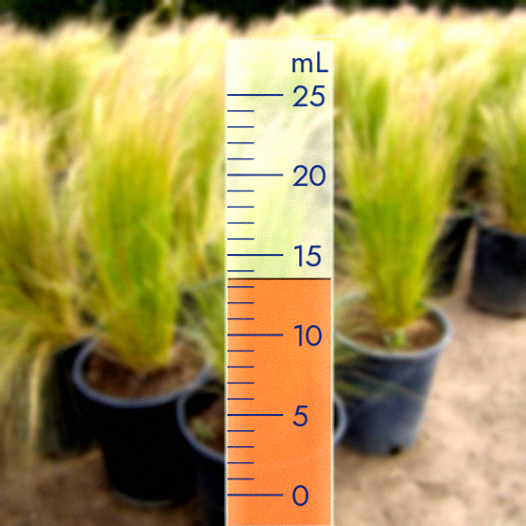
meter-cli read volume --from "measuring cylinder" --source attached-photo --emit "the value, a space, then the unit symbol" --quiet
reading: 13.5 mL
